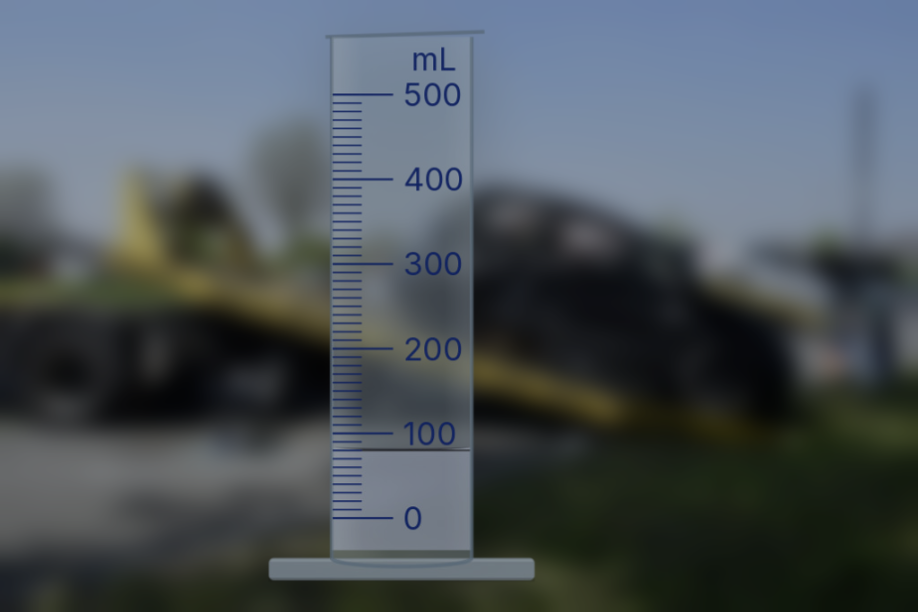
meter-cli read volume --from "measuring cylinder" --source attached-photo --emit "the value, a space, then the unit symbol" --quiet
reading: 80 mL
